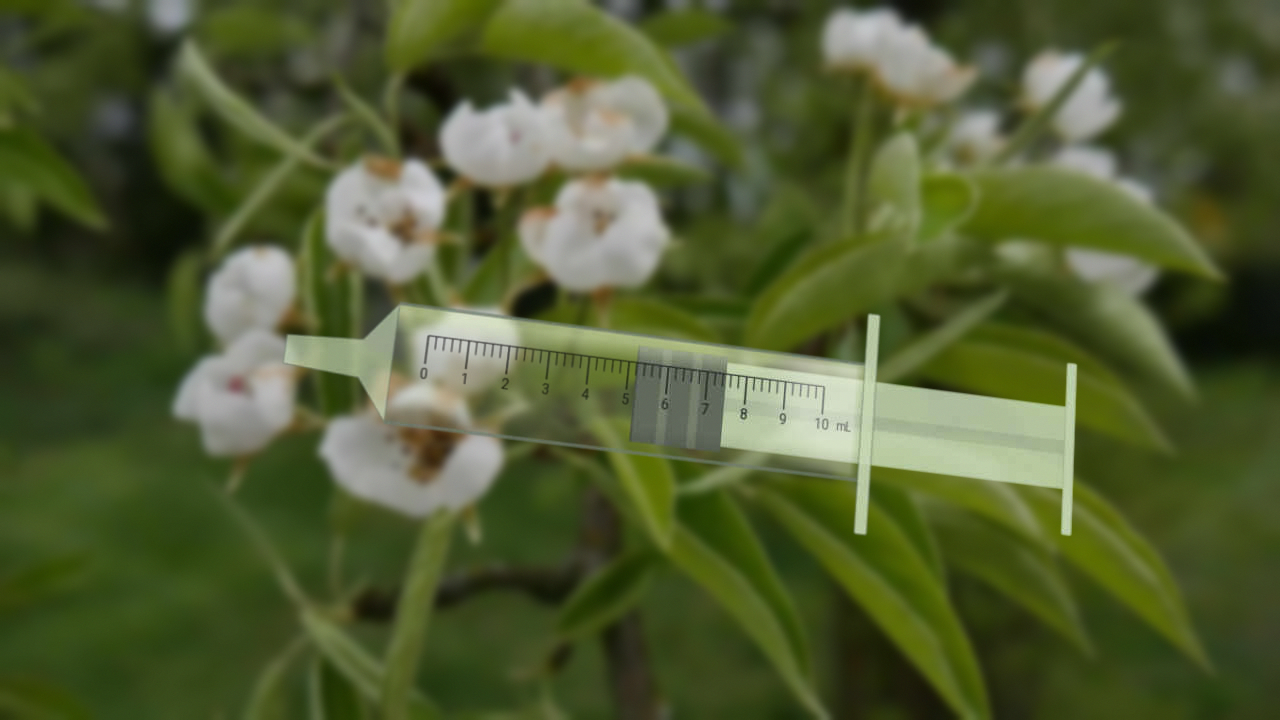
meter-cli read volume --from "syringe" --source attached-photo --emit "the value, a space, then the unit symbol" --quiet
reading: 5.2 mL
